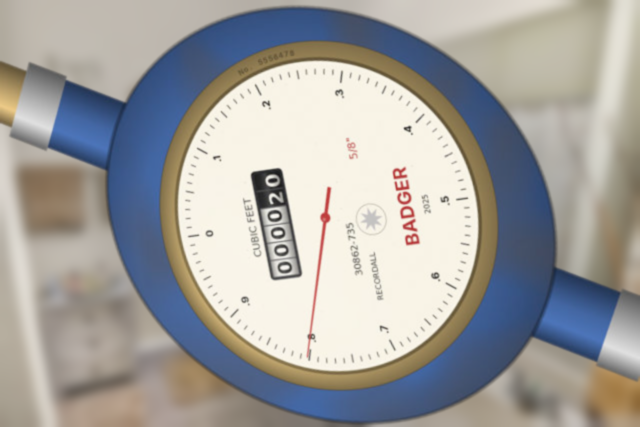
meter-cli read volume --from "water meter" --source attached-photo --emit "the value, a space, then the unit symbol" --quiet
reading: 19.80 ft³
